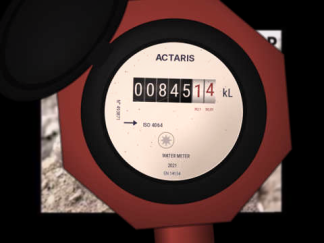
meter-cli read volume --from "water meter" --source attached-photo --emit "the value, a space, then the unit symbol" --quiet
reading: 845.14 kL
